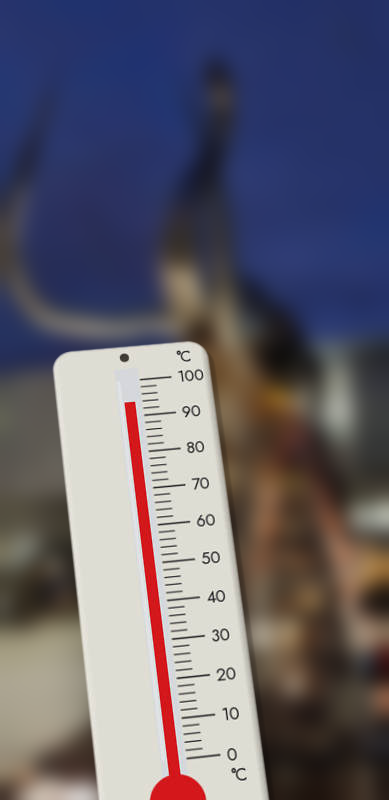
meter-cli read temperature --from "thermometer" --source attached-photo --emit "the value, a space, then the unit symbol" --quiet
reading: 94 °C
